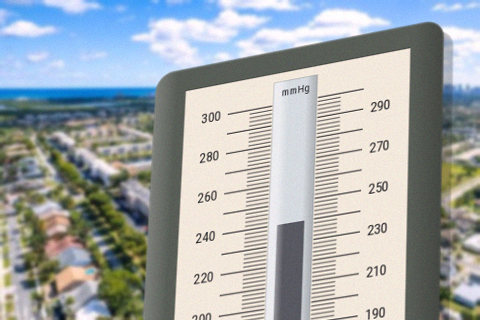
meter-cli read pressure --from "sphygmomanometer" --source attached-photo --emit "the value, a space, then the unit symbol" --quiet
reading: 240 mmHg
